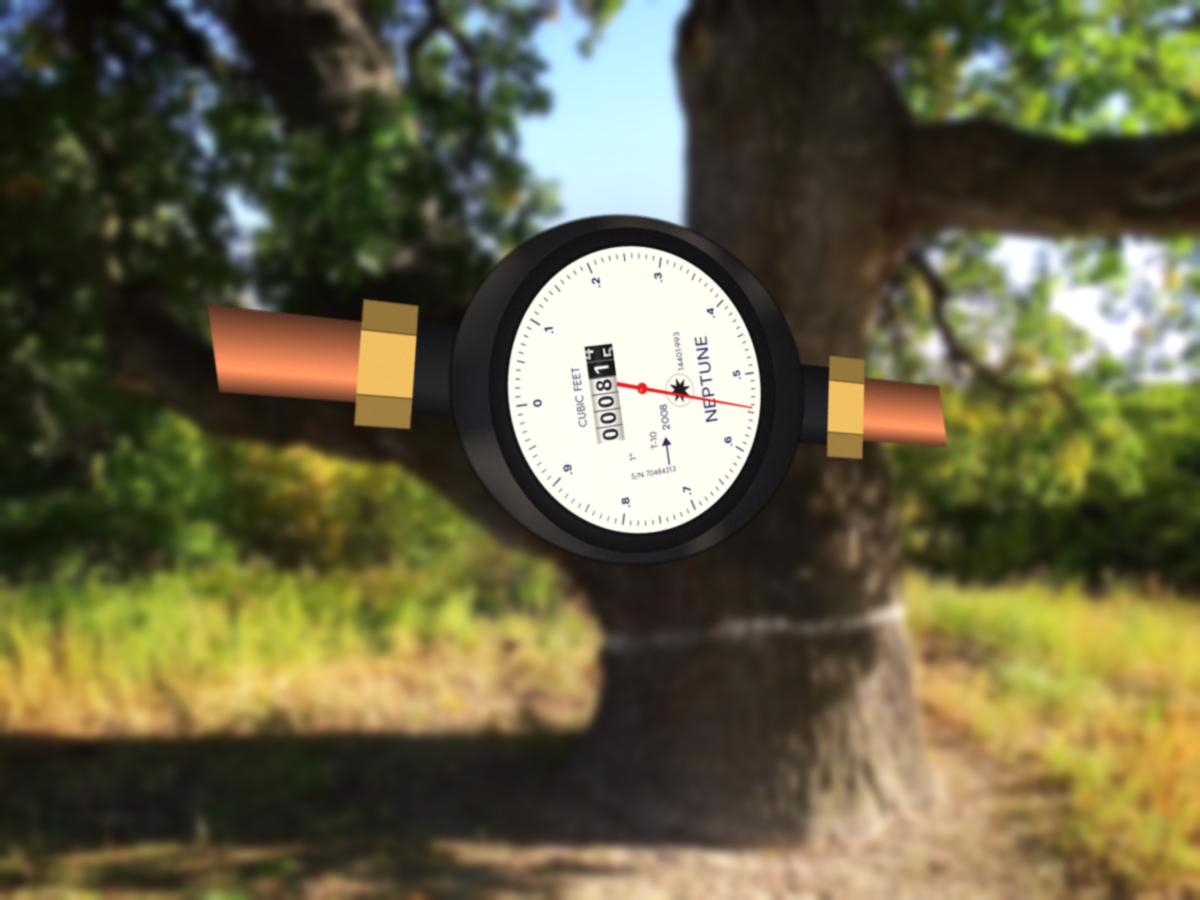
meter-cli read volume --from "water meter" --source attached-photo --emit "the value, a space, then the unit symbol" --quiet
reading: 814.54 ft³
